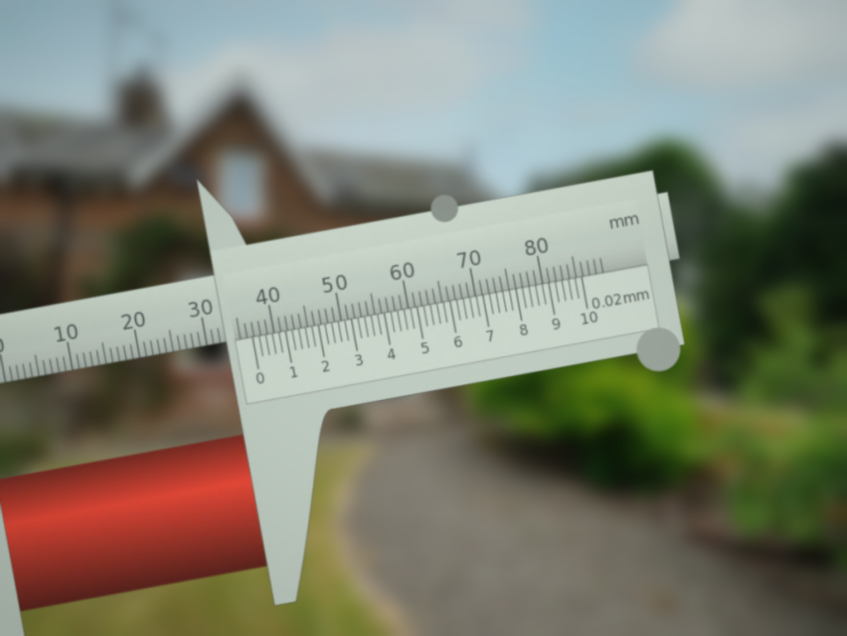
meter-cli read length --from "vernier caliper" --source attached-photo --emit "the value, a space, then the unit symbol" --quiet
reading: 36.8 mm
